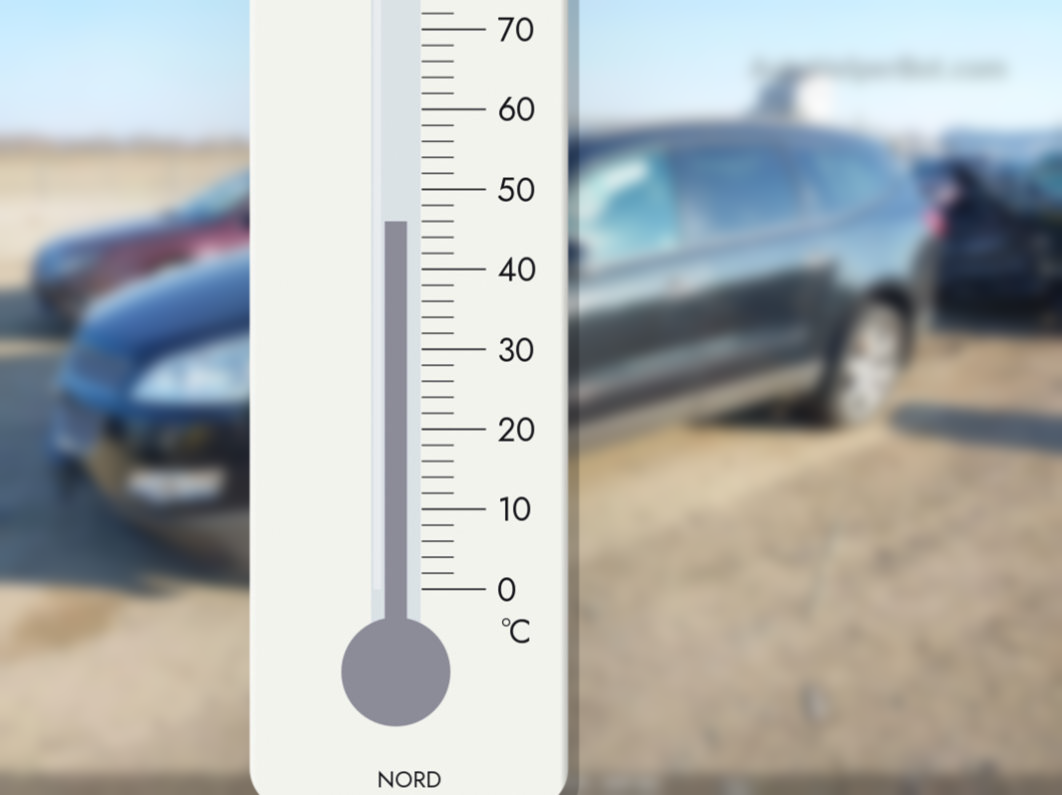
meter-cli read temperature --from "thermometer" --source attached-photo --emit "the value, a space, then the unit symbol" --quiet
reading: 46 °C
